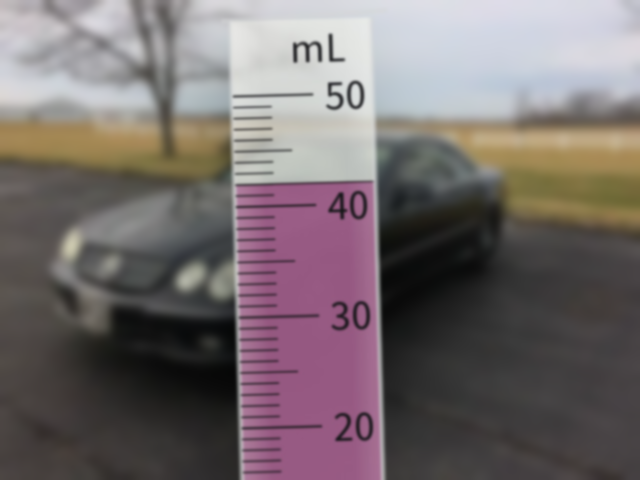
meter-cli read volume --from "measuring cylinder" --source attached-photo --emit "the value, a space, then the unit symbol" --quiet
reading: 42 mL
